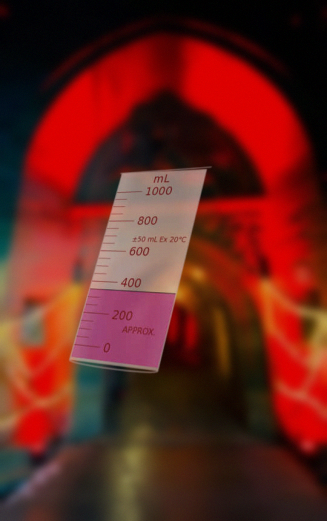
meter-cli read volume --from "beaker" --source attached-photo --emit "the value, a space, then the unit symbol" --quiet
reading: 350 mL
